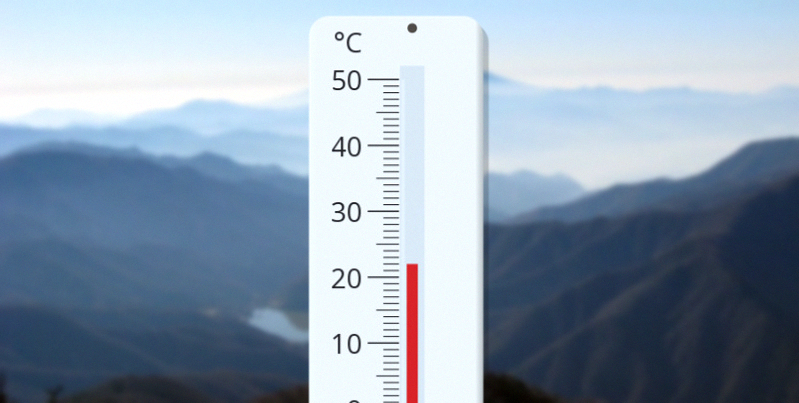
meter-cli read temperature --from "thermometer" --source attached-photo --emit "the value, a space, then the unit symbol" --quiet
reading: 22 °C
